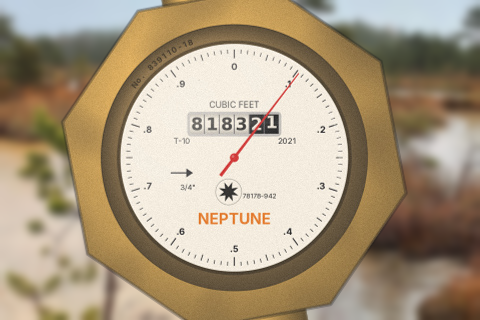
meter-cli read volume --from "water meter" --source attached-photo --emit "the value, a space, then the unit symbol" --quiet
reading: 818321.10 ft³
